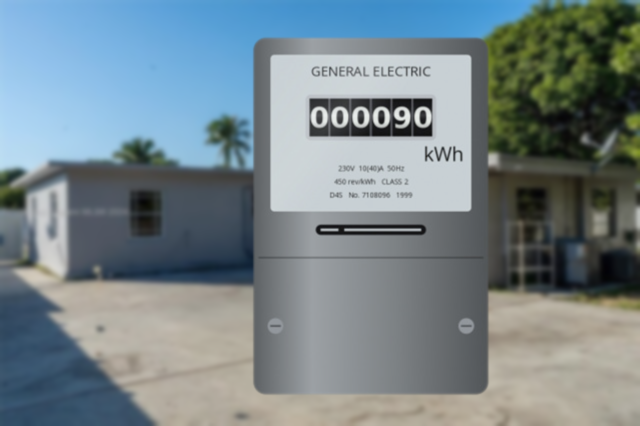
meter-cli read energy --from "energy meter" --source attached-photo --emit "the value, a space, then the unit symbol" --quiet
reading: 90 kWh
